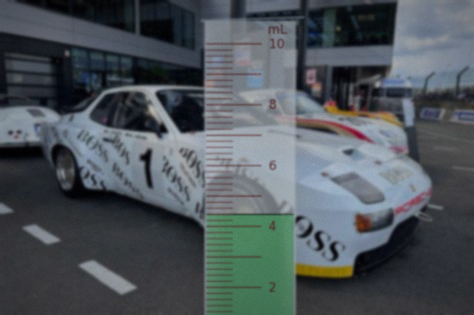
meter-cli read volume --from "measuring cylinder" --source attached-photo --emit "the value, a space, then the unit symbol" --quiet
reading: 4.4 mL
